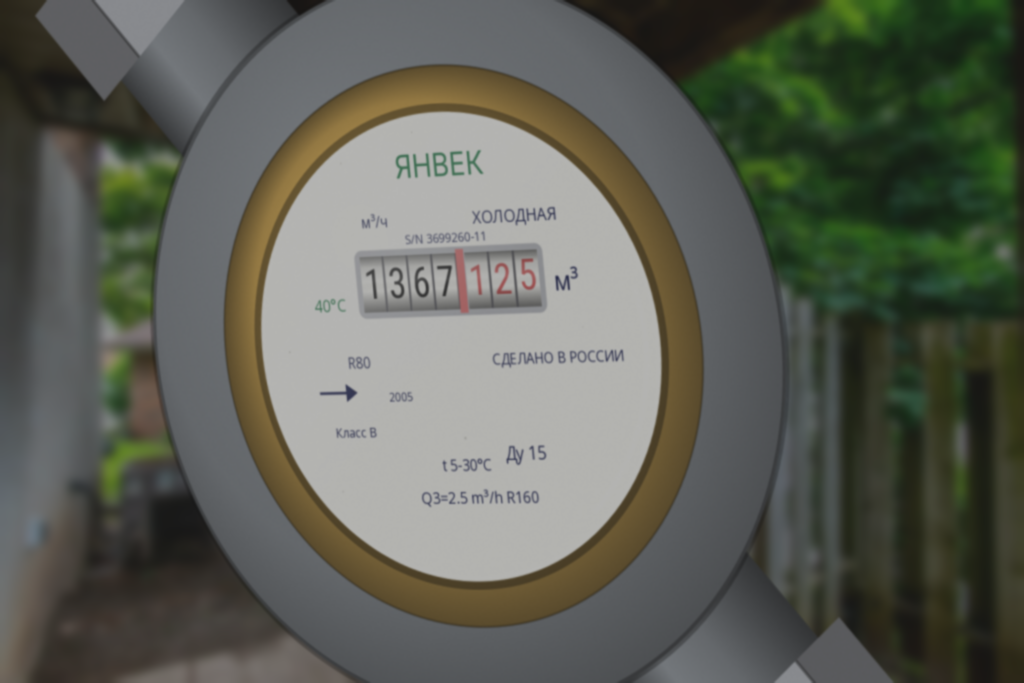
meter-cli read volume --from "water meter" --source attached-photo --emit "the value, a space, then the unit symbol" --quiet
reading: 1367.125 m³
